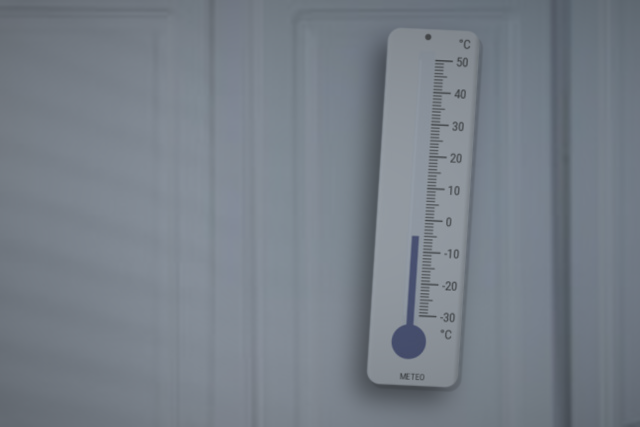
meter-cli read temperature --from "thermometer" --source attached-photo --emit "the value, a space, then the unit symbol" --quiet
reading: -5 °C
